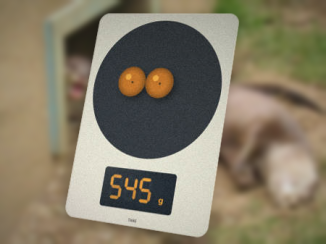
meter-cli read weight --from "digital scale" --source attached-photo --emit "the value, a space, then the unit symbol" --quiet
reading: 545 g
